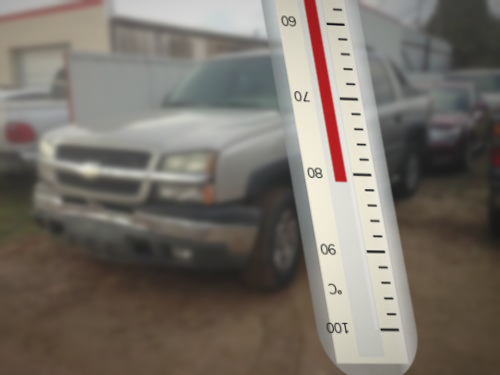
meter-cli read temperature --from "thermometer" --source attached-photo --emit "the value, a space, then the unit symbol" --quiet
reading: 81 °C
